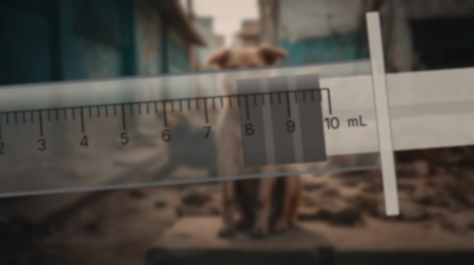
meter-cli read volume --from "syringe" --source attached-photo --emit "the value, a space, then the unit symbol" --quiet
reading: 7.8 mL
